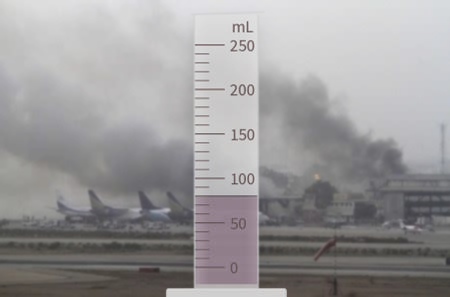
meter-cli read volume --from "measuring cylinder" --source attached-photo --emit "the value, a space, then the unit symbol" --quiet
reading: 80 mL
